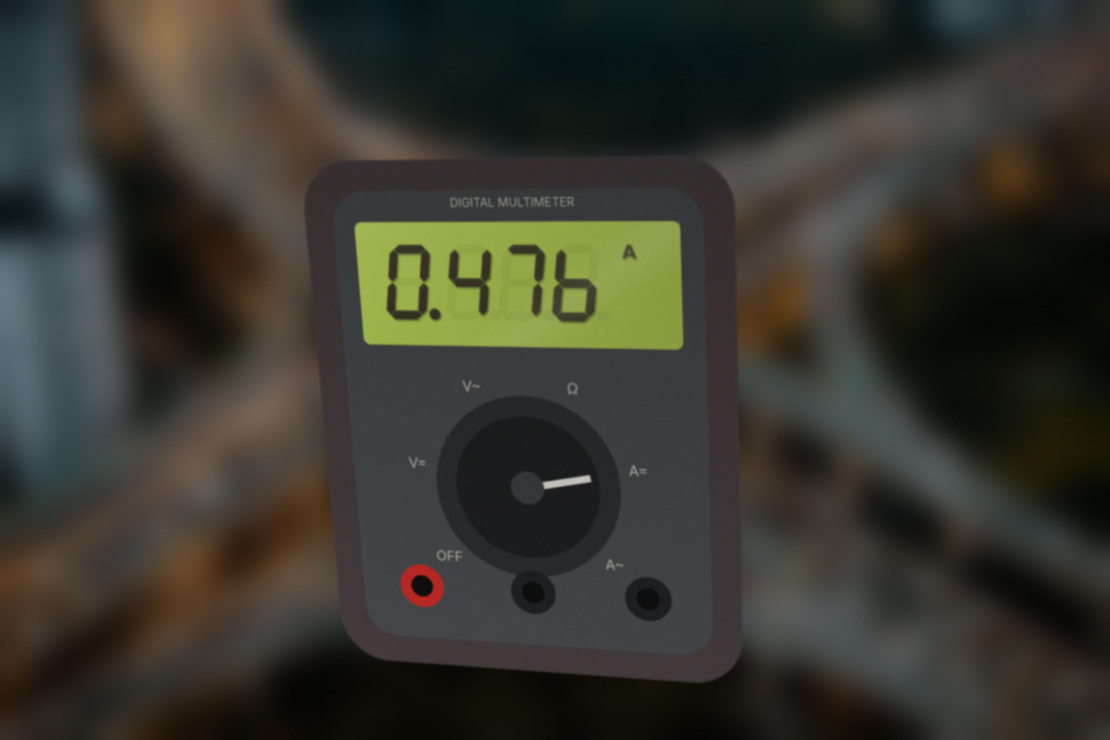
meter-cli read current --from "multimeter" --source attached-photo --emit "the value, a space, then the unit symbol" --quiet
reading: 0.476 A
